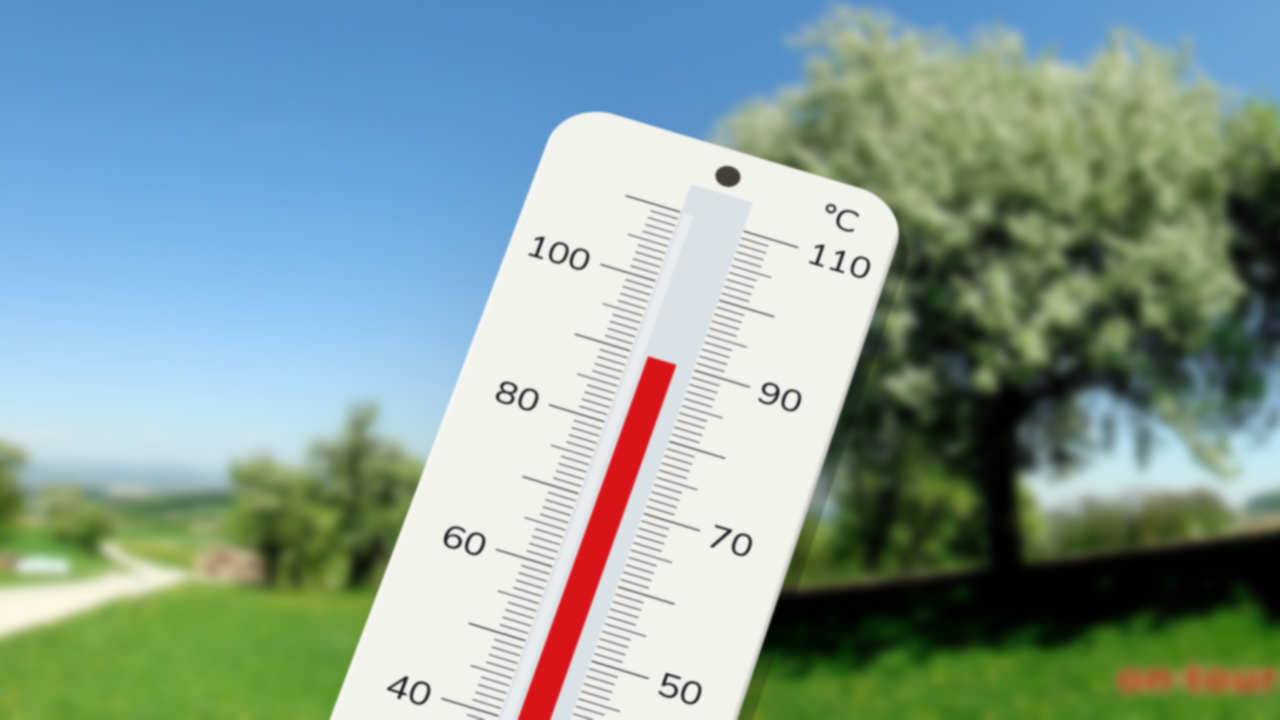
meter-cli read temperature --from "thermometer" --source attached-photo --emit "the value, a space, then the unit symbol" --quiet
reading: 90 °C
